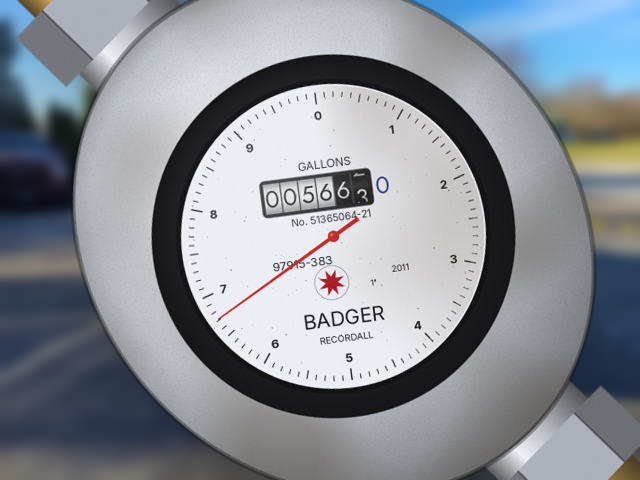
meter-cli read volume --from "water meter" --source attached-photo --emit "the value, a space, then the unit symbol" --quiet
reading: 56626.7 gal
